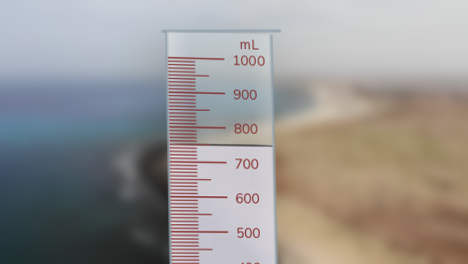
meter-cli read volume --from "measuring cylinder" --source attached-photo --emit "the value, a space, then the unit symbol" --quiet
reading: 750 mL
